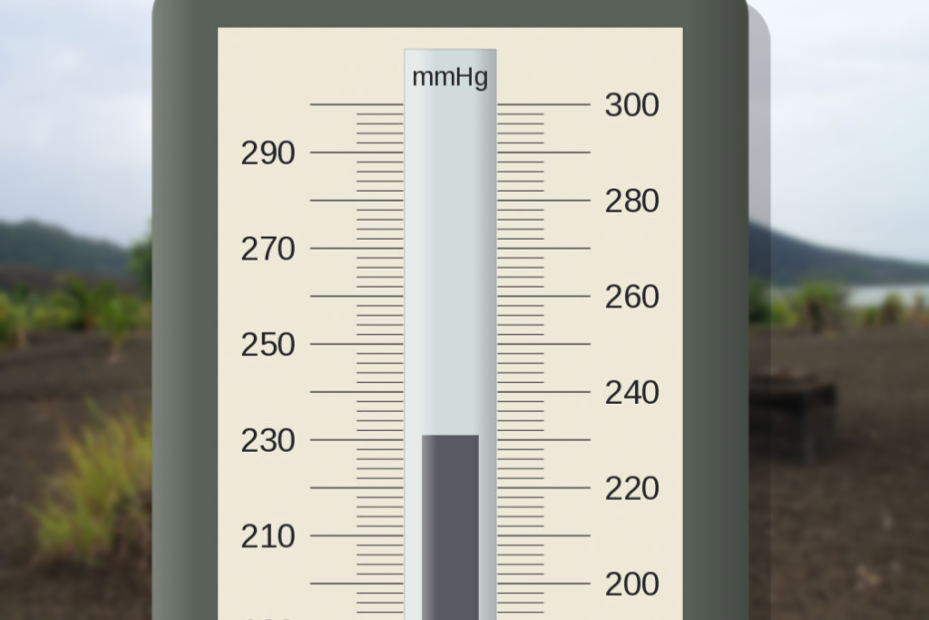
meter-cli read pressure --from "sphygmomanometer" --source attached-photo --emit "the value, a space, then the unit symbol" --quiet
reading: 231 mmHg
